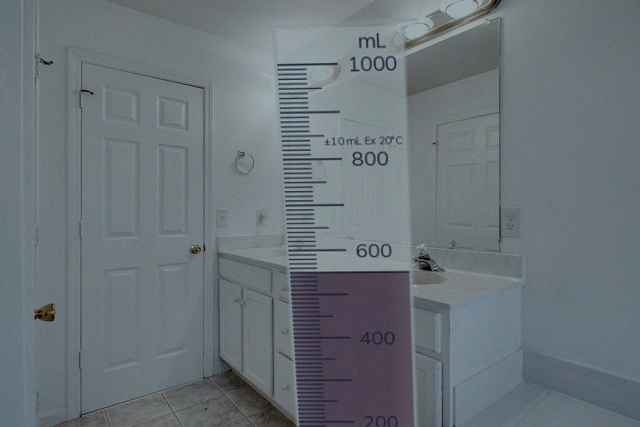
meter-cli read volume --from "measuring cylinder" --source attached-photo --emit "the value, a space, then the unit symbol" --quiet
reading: 550 mL
